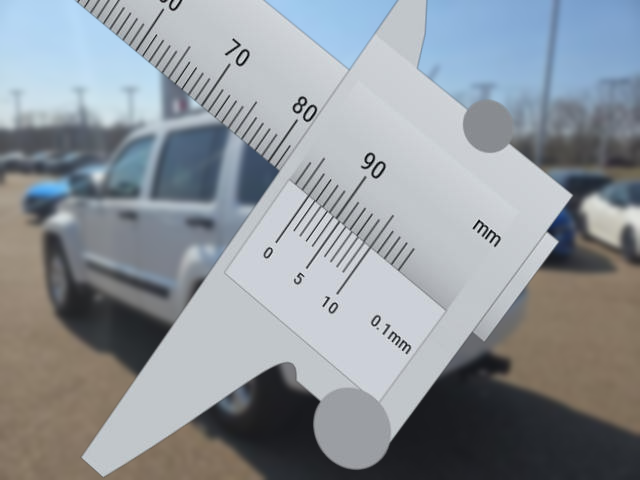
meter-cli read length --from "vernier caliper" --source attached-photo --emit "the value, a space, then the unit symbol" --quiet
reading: 86.0 mm
